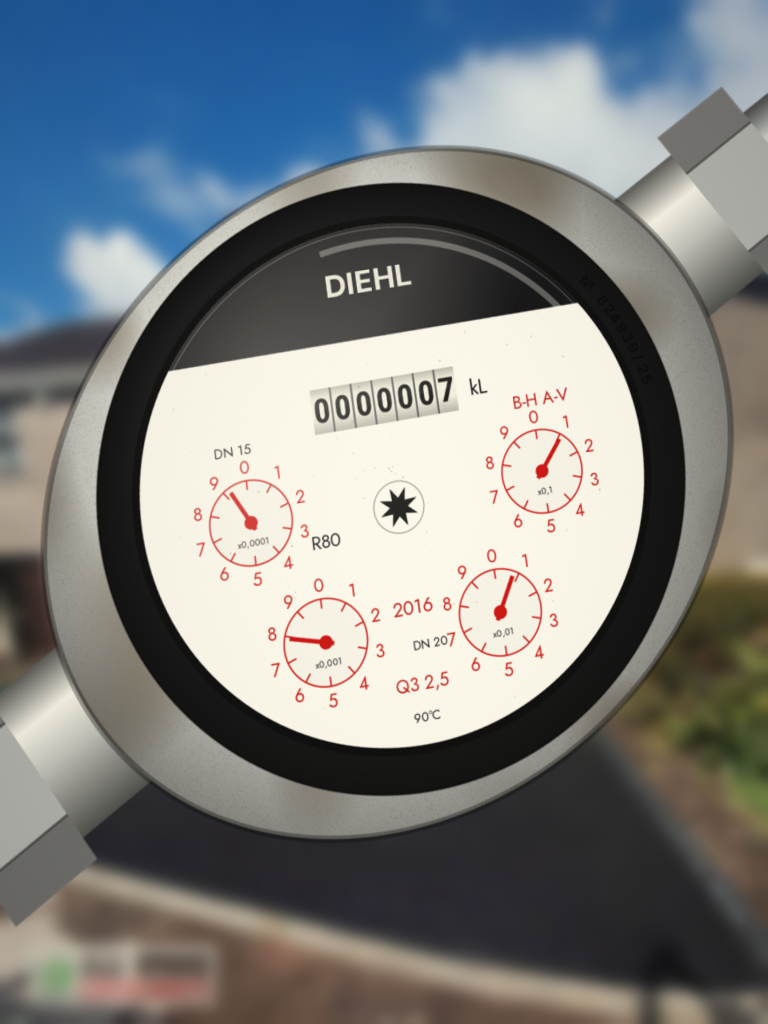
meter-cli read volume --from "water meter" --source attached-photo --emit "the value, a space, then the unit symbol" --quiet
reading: 7.1079 kL
